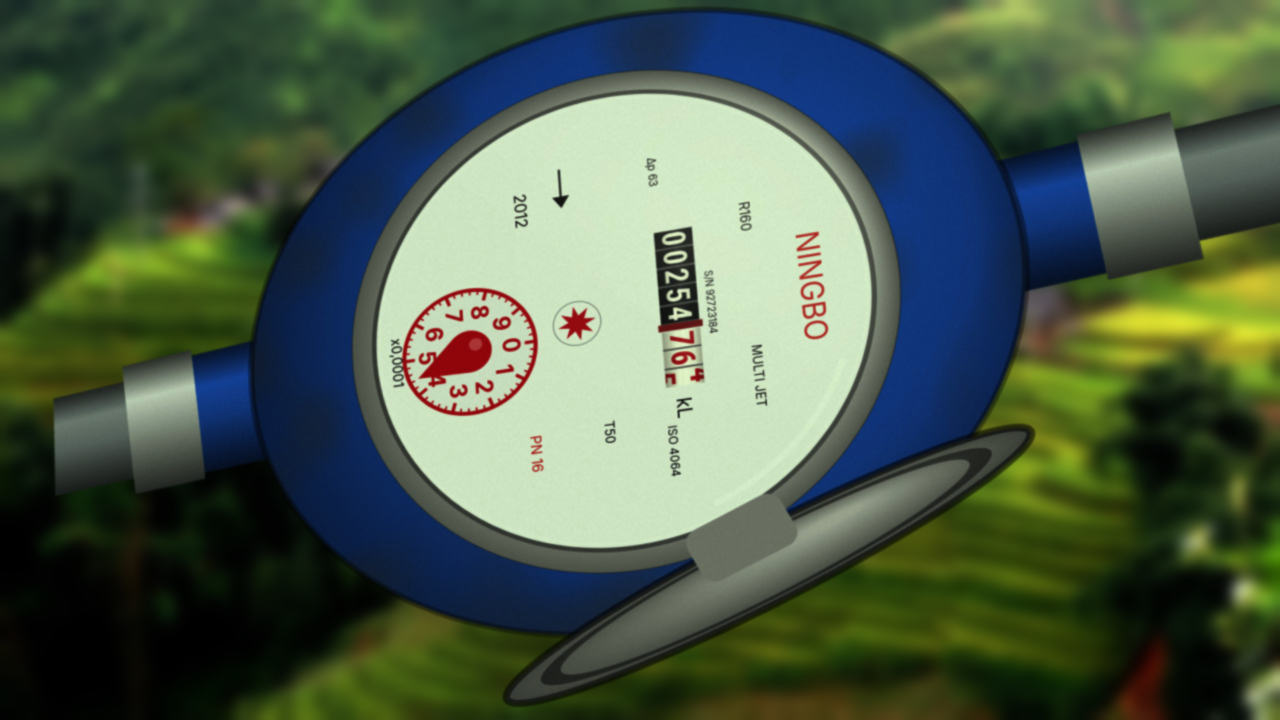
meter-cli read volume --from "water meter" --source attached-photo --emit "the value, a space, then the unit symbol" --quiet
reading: 254.7644 kL
